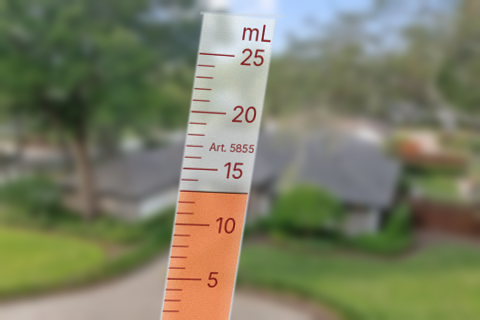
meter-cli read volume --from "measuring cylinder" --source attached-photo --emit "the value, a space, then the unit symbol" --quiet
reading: 13 mL
